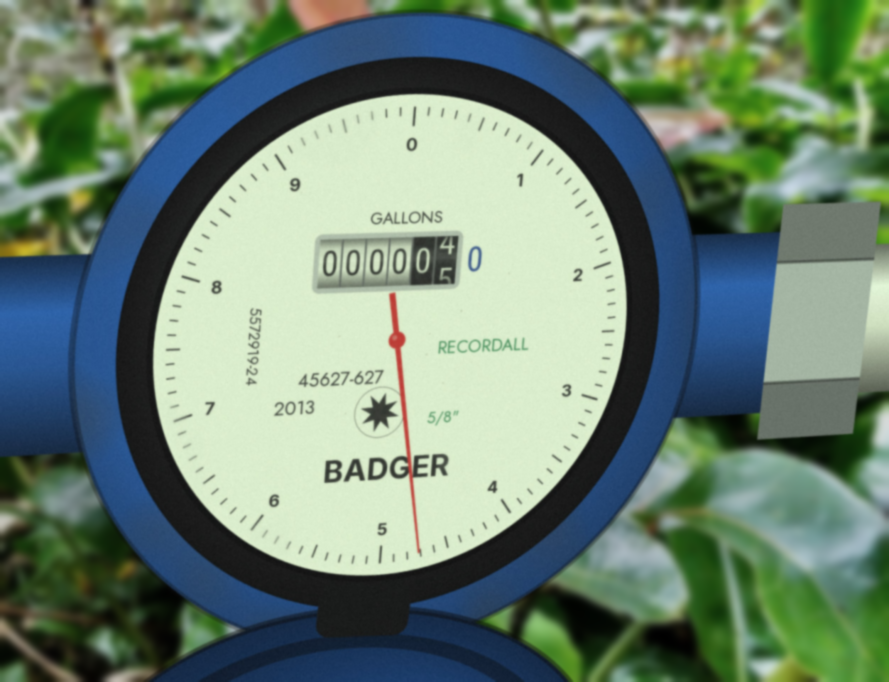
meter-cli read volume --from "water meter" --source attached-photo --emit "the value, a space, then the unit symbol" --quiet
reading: 44.7 gal
